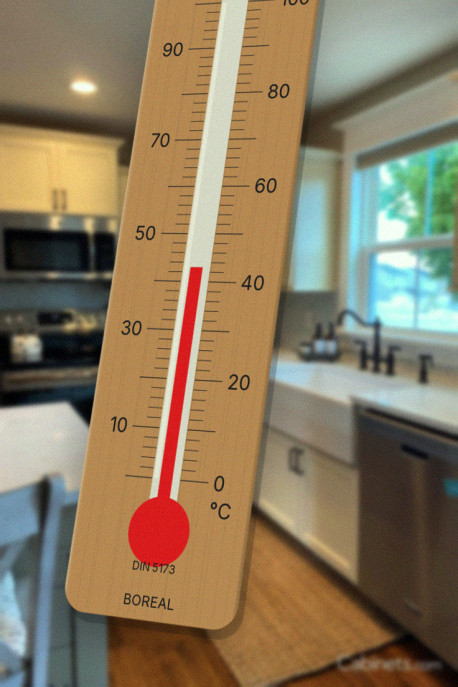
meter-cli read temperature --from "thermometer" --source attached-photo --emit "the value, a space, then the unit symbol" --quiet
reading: 43 °C
